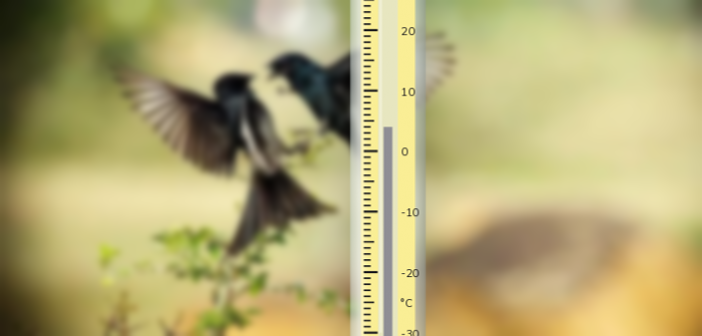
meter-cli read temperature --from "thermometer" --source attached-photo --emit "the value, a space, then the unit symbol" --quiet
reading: 4 °C
